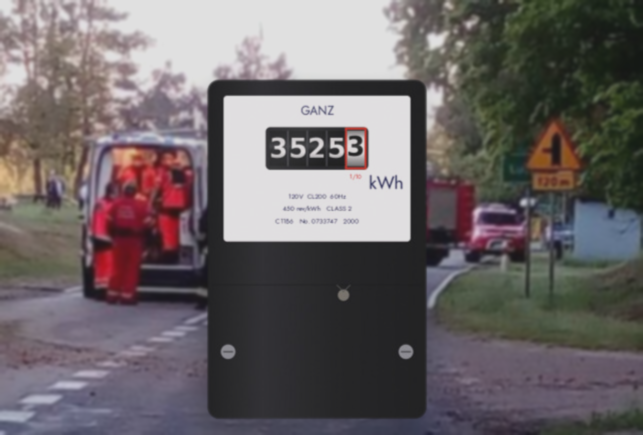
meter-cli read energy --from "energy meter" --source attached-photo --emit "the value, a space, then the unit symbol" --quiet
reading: 3525.3 kWh
